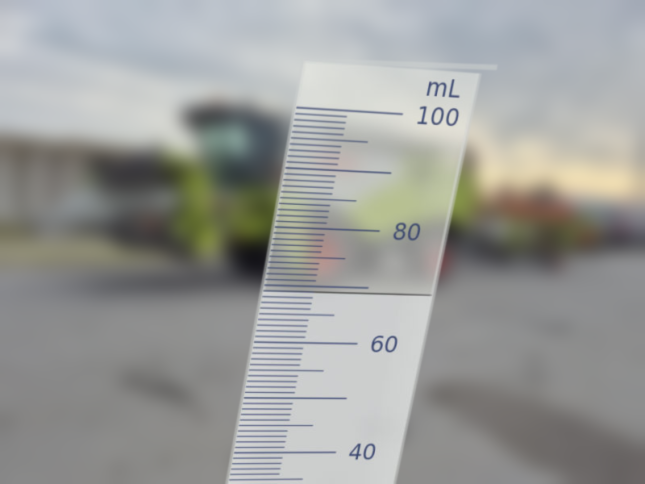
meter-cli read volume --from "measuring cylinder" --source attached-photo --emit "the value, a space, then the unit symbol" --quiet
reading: 69 mL
